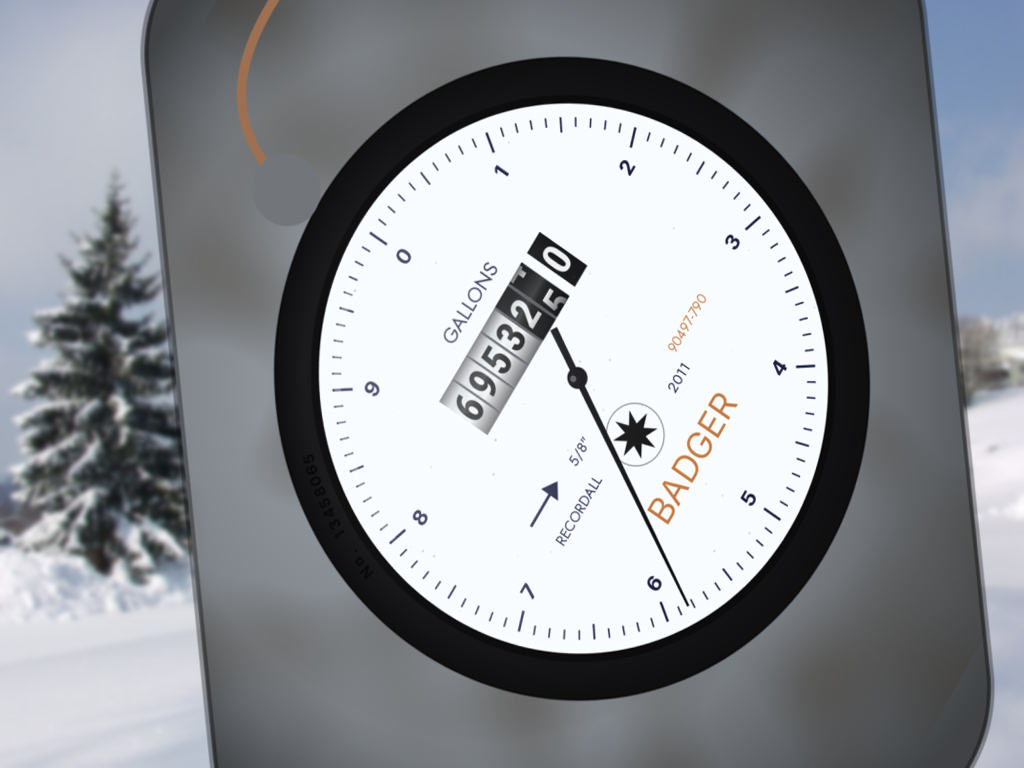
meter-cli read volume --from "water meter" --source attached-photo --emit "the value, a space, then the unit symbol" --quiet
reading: 6953245.8 gal
